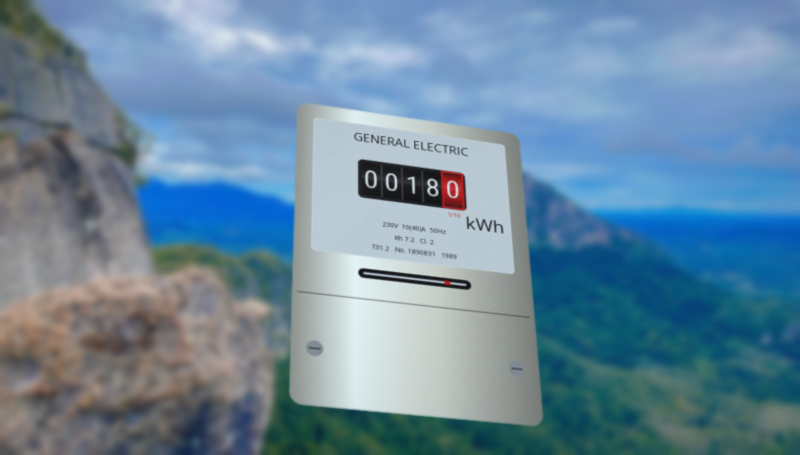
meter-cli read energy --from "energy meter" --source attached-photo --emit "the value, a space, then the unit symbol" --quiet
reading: 18.0 kWh
